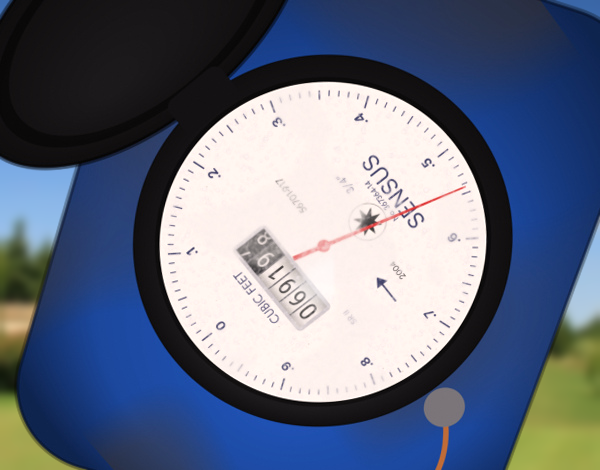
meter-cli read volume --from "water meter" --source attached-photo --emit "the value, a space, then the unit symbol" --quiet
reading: 69197.54 ft³
